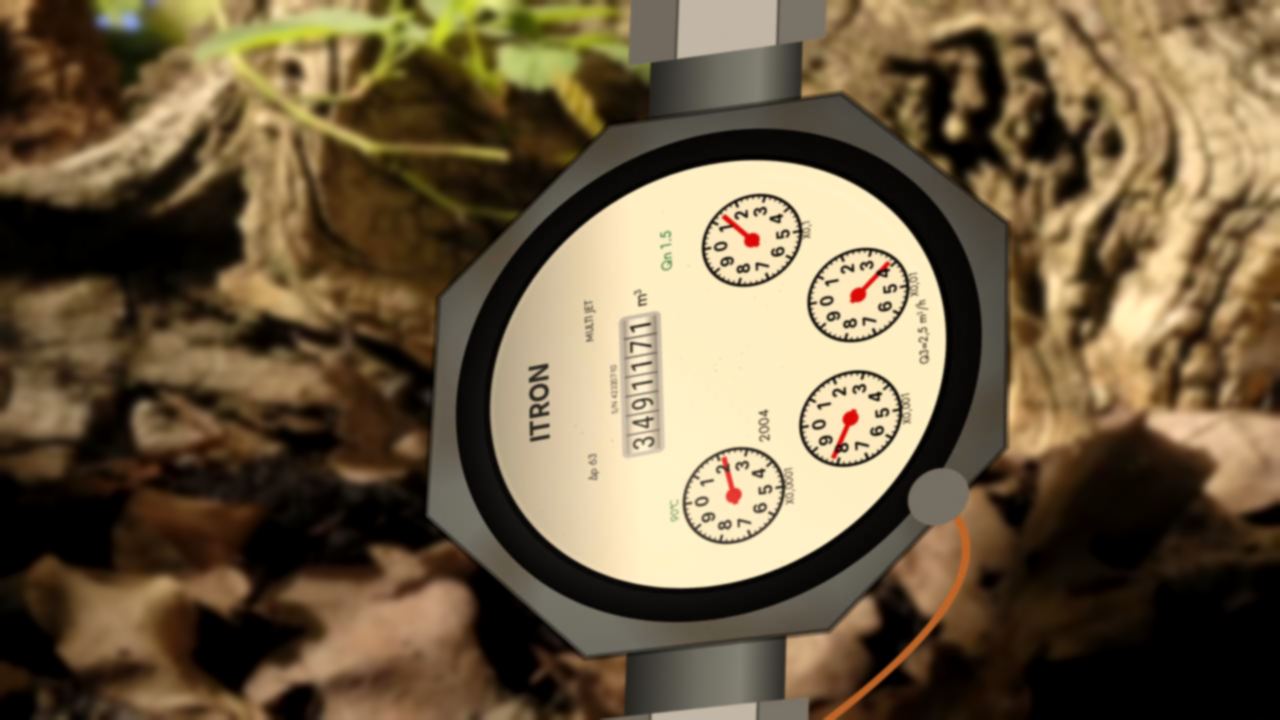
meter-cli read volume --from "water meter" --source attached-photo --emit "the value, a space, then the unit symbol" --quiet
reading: 3491171.1382 m³
